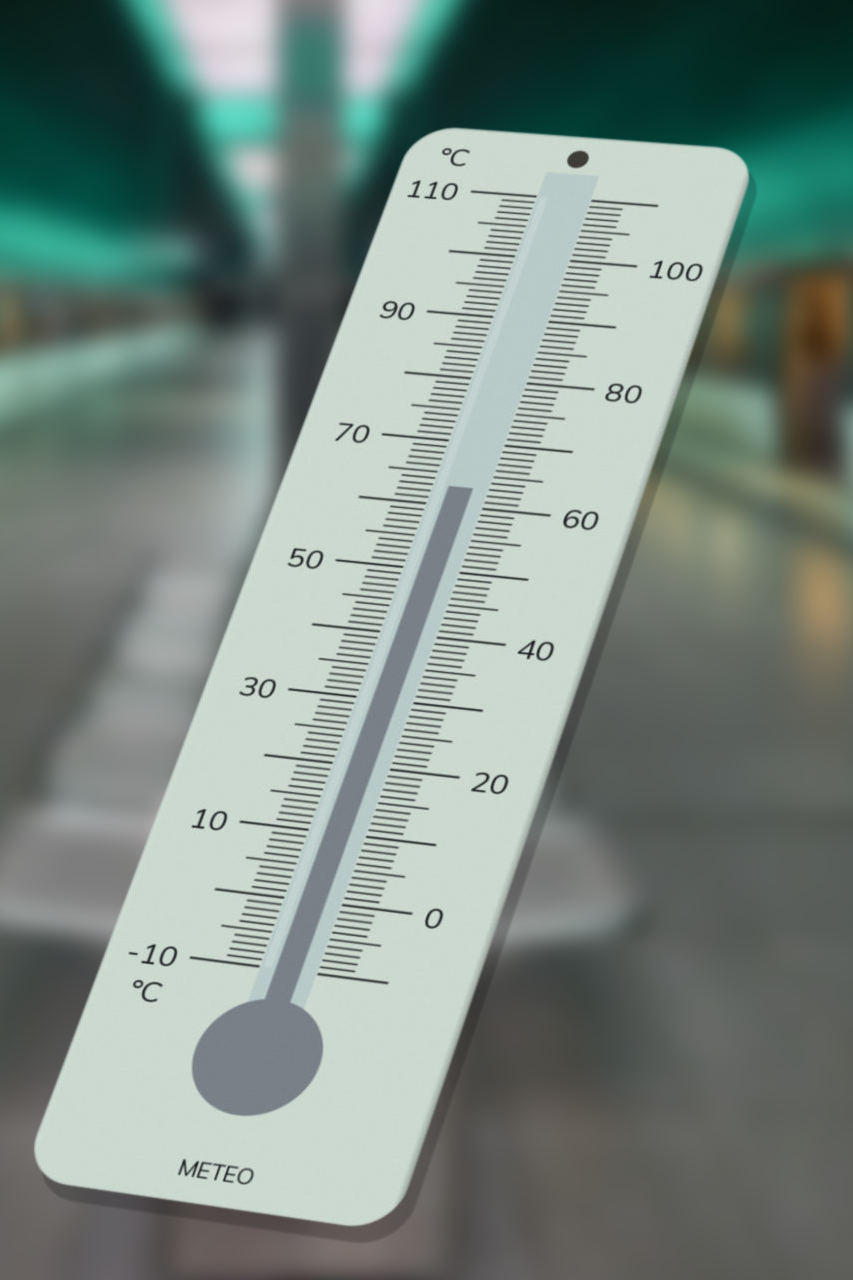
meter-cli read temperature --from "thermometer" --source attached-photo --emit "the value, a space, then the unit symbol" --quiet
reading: 63 °C
